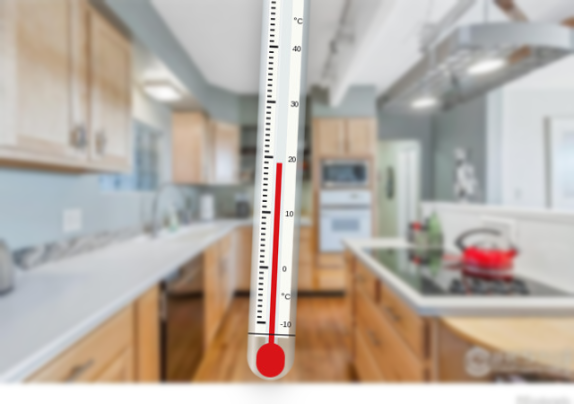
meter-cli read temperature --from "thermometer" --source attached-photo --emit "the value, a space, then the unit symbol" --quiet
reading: 19 °C
